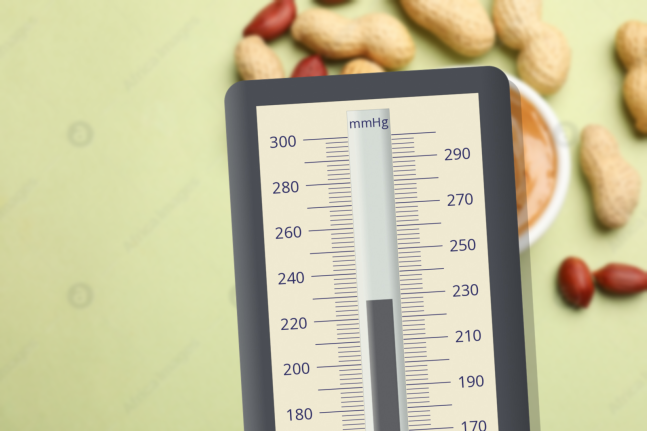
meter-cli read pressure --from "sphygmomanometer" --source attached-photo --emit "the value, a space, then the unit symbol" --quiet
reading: 228 mmHg
